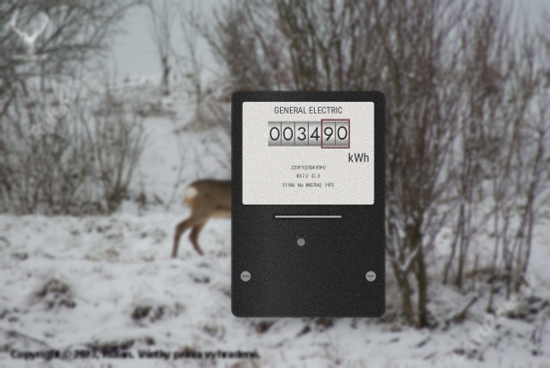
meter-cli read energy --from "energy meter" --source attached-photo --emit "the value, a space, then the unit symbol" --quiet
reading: 34.90 kWh
